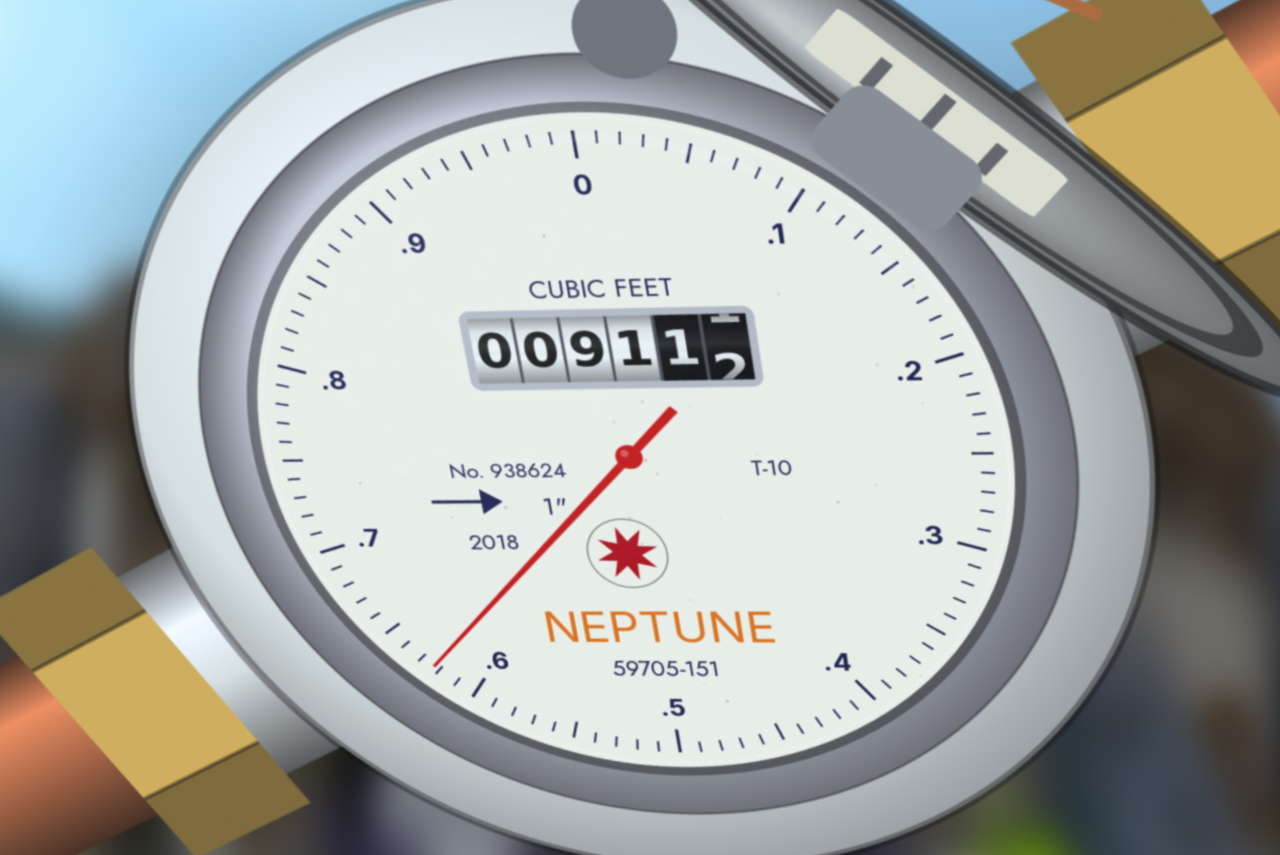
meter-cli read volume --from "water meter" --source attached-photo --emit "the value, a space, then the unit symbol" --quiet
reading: 9111.62 ft³
